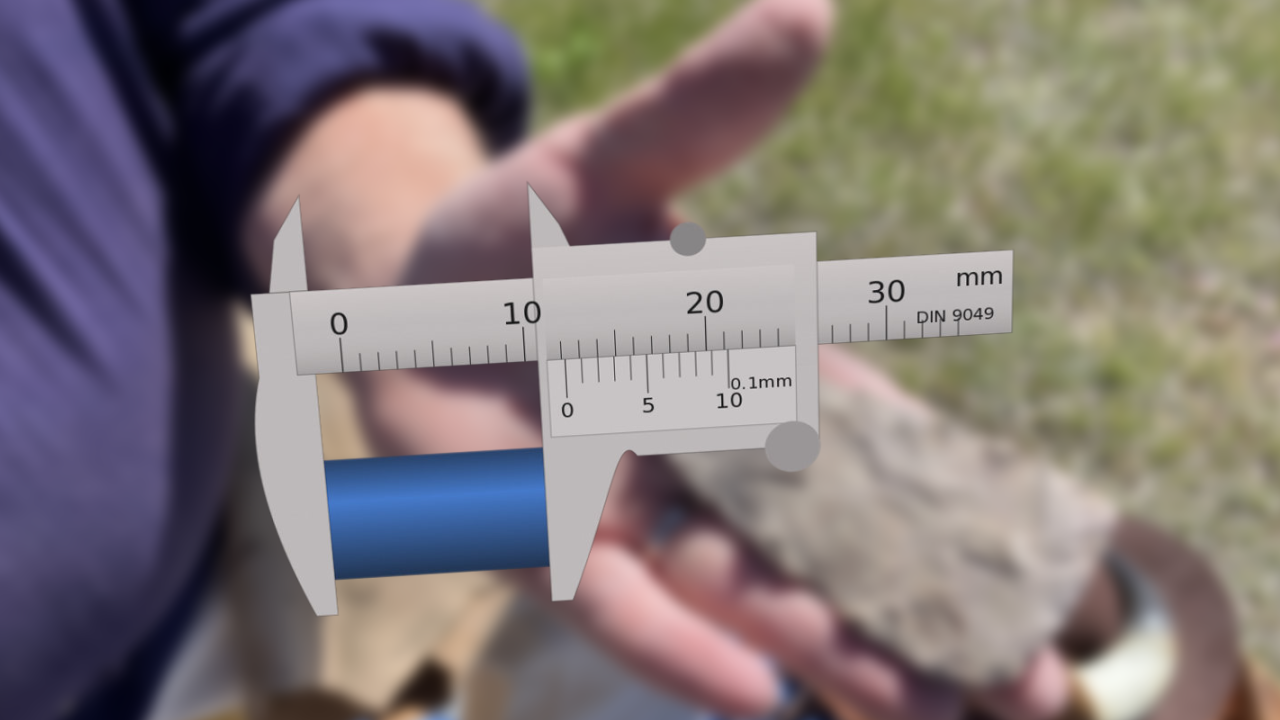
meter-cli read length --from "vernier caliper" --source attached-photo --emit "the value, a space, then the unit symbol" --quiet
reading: 12.2 mm
